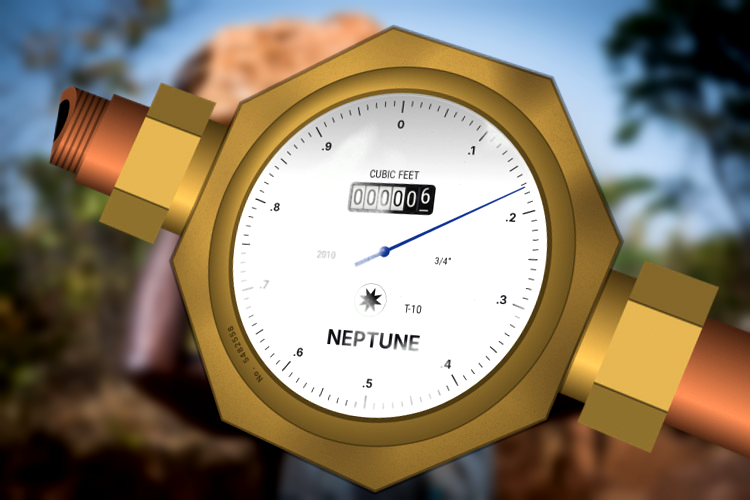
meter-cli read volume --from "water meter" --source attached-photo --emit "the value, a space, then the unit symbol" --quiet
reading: 6.17 ft³
